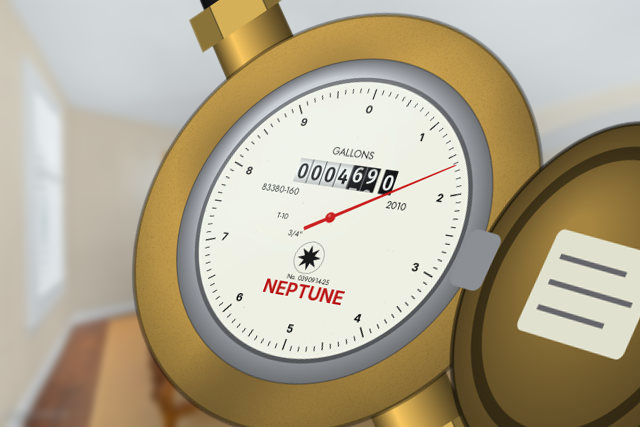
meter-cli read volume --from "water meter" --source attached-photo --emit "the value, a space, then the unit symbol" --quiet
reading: 4691.6 gal
